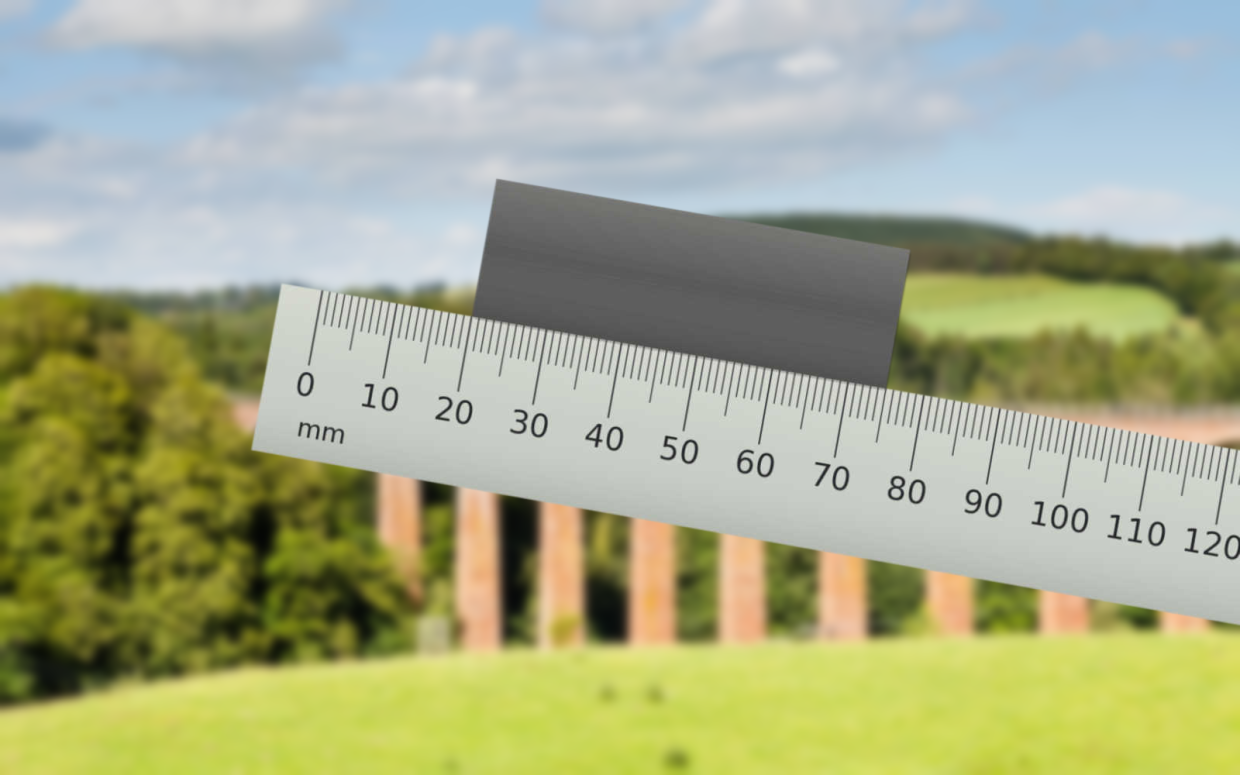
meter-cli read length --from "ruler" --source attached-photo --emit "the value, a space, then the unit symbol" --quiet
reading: 55 mm
